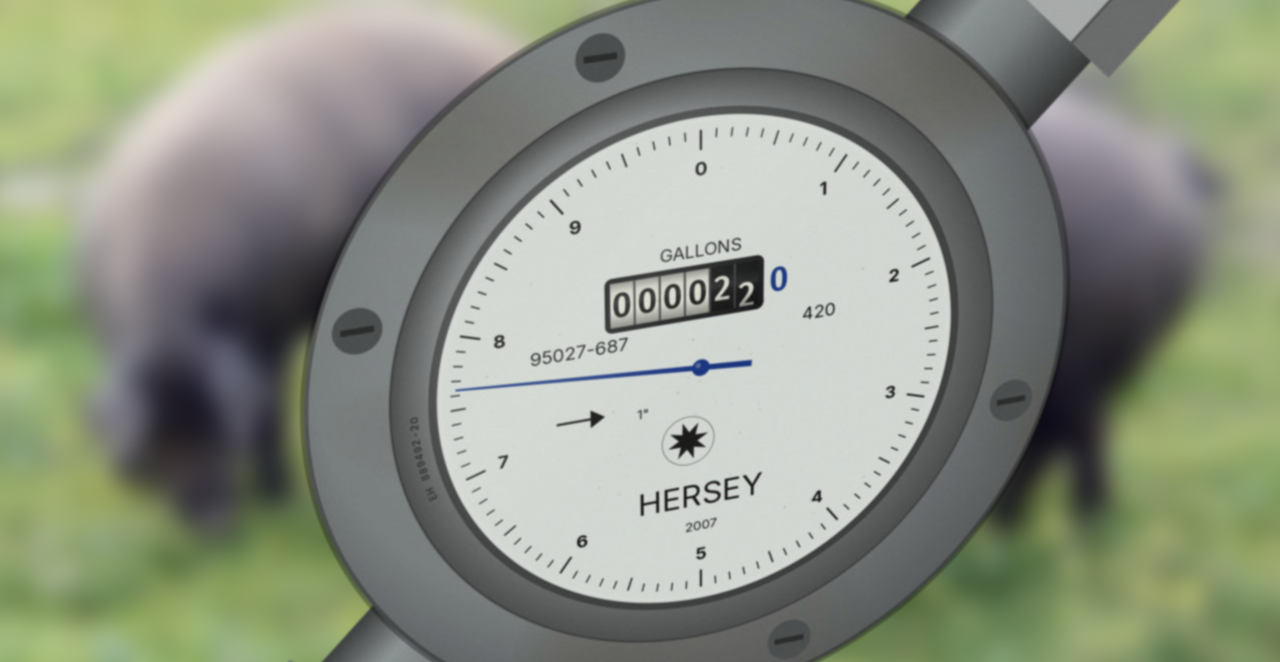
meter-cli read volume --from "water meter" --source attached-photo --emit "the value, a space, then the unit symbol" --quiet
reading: 217.6 gal
